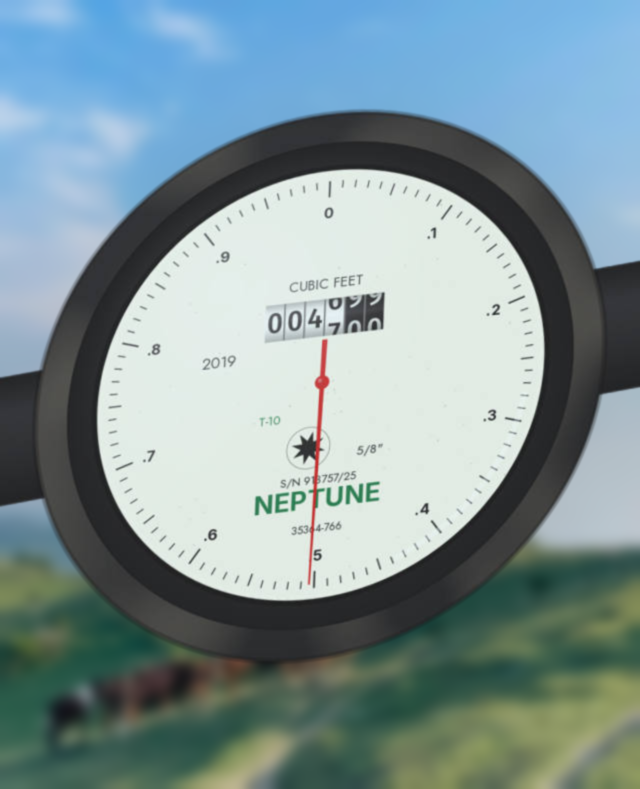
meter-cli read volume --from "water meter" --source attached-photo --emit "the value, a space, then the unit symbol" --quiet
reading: 4699.50 ft³
